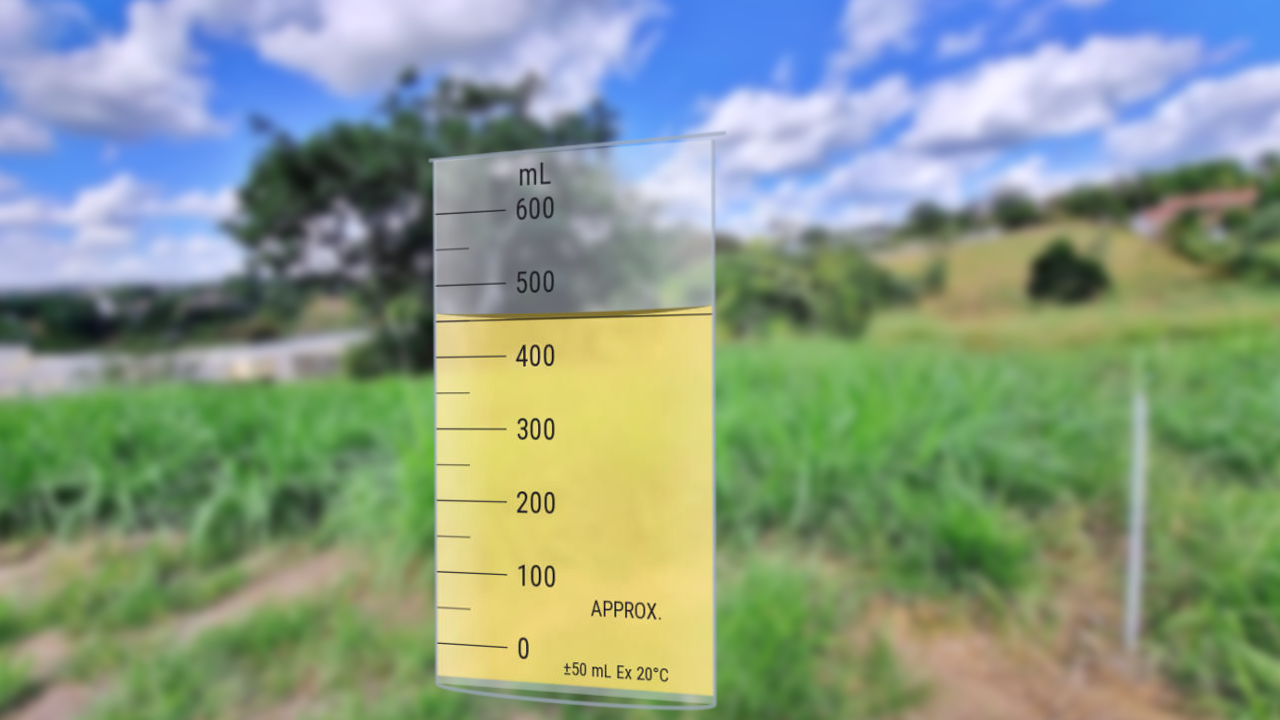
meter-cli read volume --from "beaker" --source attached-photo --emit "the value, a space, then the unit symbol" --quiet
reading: 450 mL
